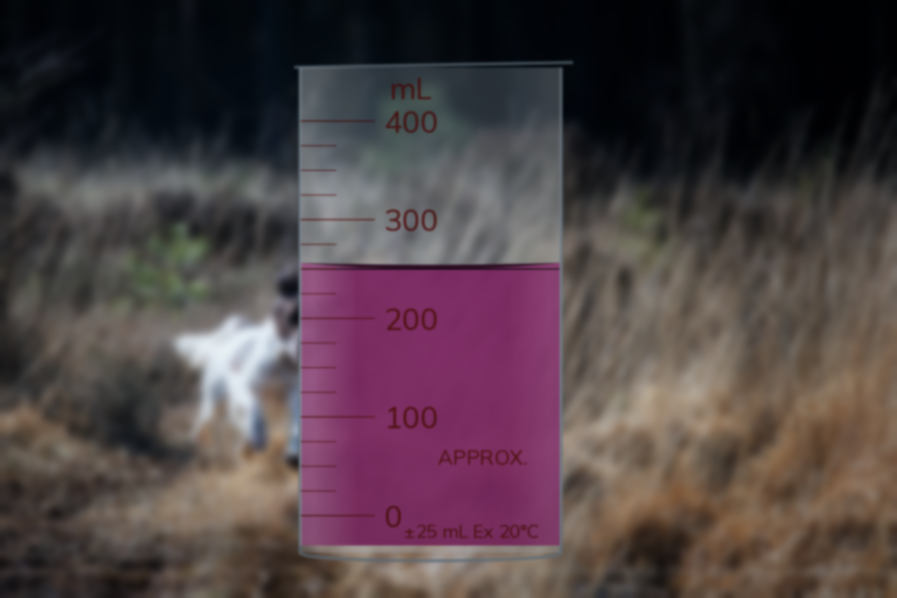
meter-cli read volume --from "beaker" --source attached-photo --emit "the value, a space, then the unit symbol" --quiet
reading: 250 mL
